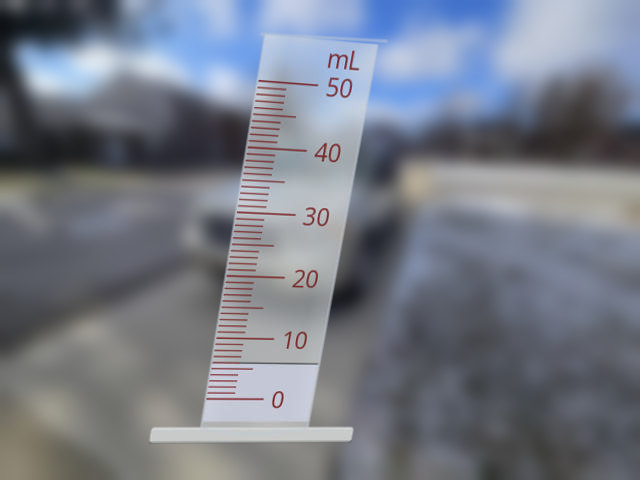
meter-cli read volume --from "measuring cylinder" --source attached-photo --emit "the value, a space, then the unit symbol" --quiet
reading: 6 mL
